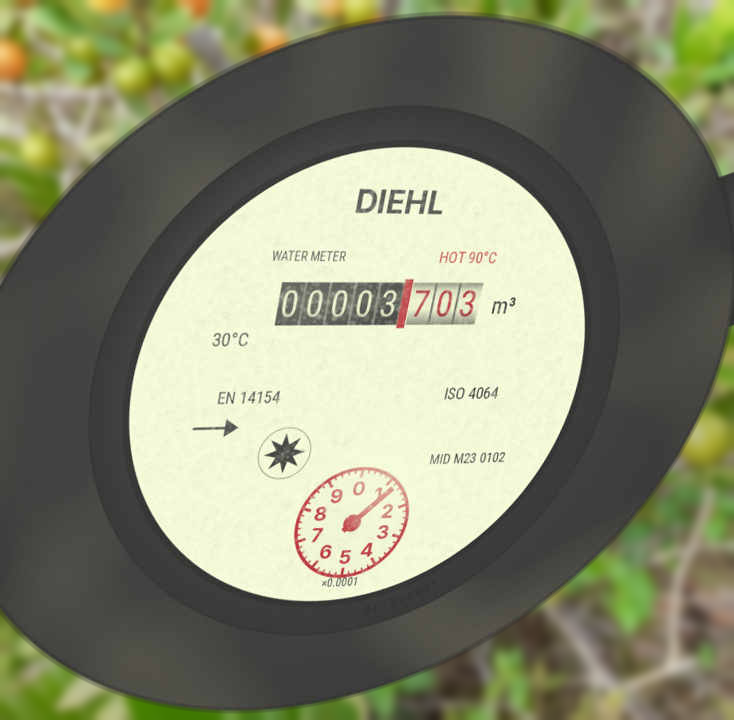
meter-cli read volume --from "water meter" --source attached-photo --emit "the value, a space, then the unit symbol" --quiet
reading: 3.7031 m³
